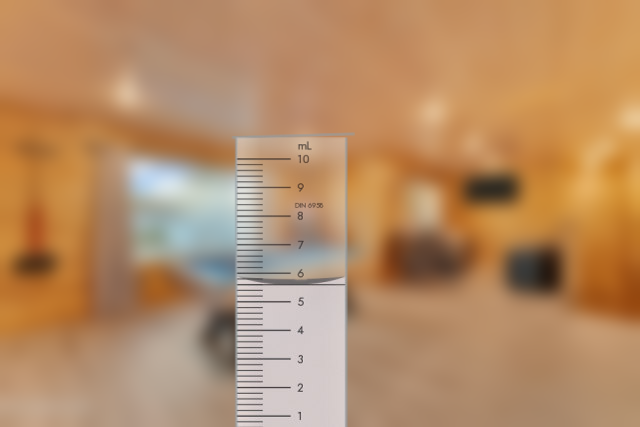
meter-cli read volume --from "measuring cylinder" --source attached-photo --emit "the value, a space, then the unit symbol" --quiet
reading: 5.6 mL
